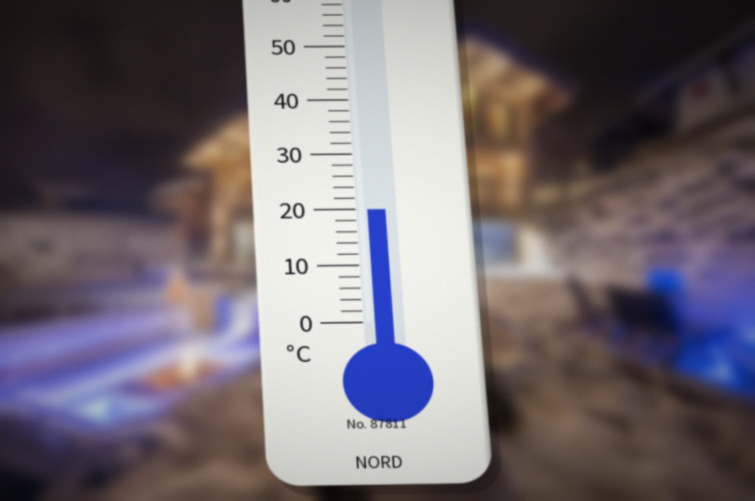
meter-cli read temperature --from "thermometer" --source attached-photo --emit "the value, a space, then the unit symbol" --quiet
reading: 20 °C
